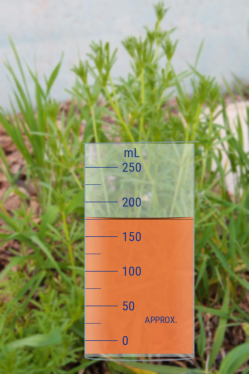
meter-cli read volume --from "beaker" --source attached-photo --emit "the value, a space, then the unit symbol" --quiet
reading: 175 mL
